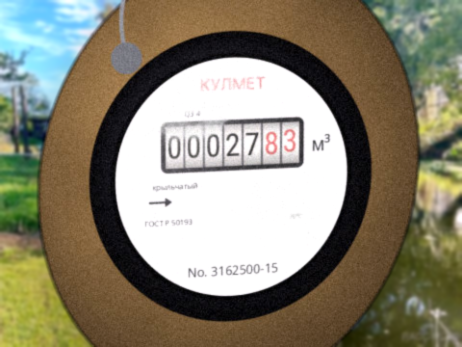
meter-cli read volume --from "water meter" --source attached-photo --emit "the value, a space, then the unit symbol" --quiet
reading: 27.83 m³
